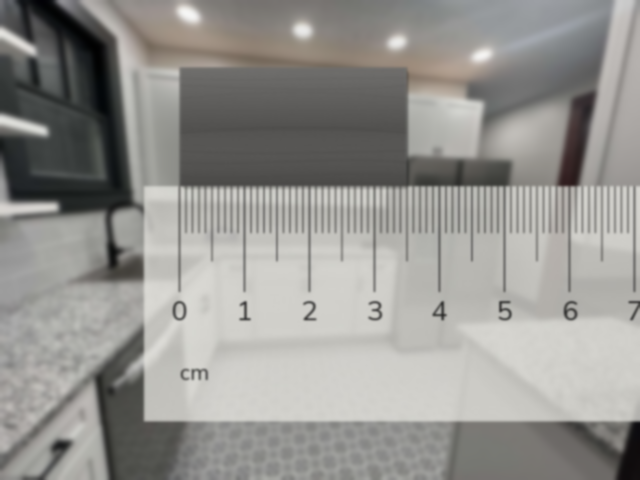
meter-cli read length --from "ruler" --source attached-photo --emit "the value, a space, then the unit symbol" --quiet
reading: 3.5 cm
